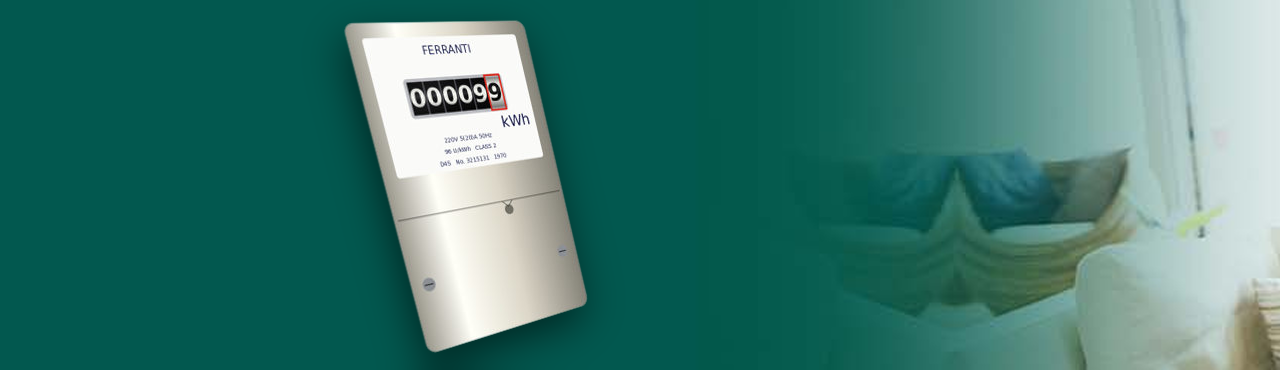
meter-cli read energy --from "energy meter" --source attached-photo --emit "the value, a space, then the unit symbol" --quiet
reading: 9.9 kWh
